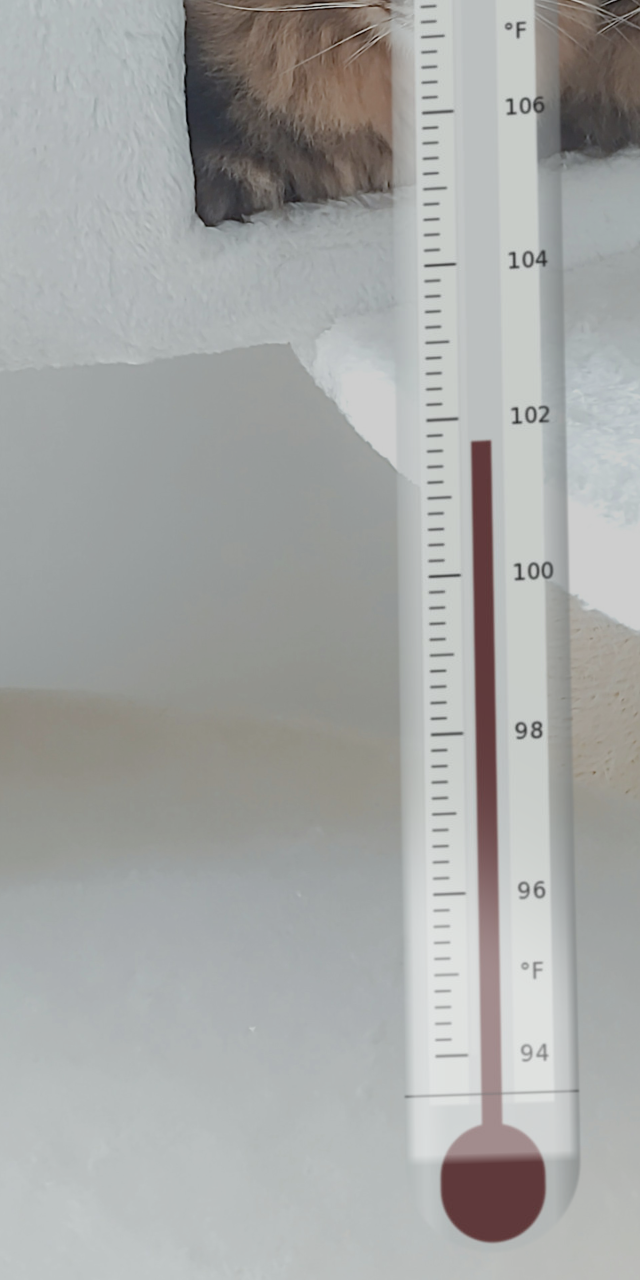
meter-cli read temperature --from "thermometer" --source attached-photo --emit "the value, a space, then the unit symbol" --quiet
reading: 101.7 °F
